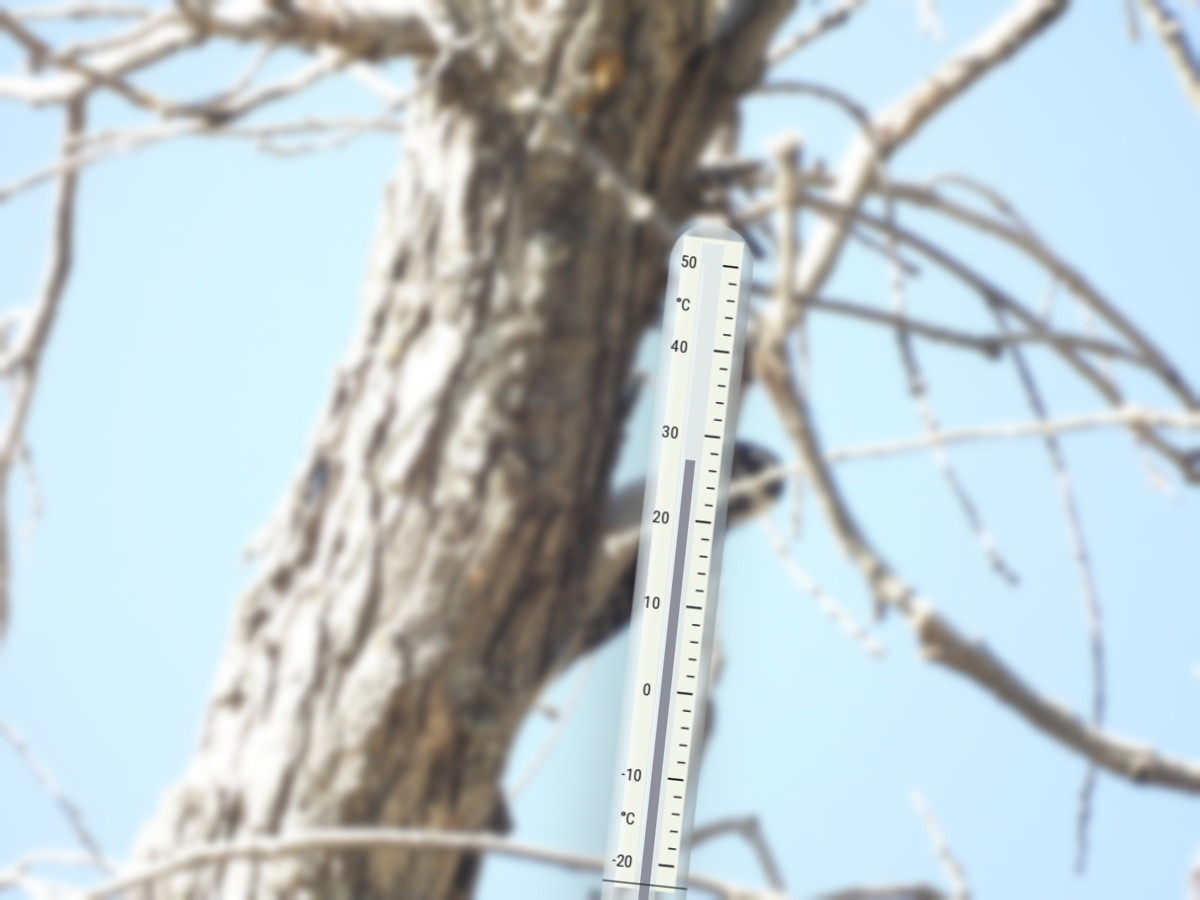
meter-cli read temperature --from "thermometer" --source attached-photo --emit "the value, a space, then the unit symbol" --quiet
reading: 27 °C
